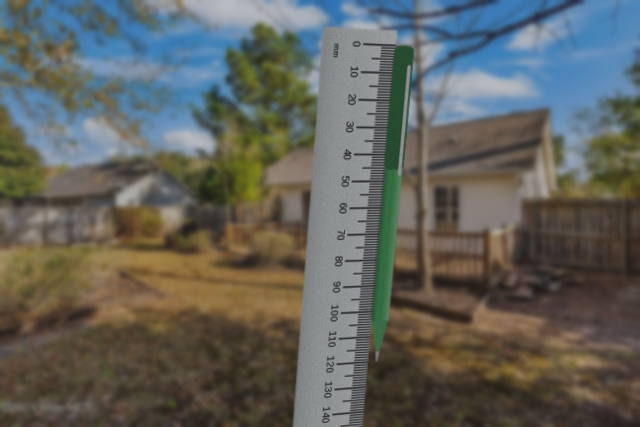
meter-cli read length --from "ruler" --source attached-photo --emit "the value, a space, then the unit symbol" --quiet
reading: 120 mm
